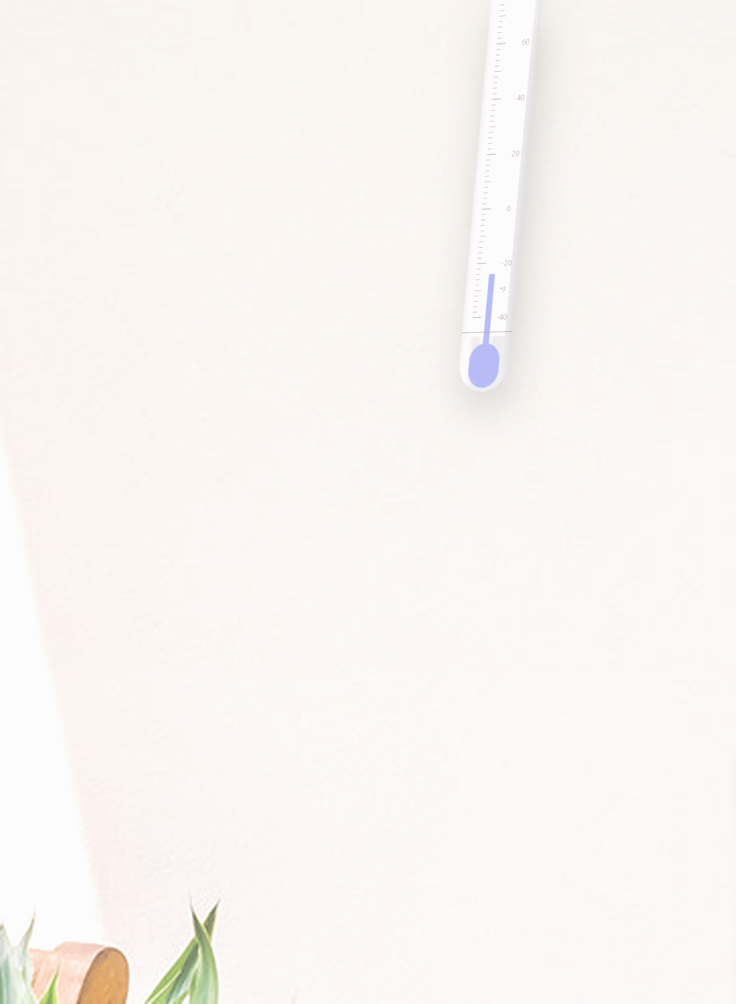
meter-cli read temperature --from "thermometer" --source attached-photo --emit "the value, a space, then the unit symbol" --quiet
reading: -24 °F
